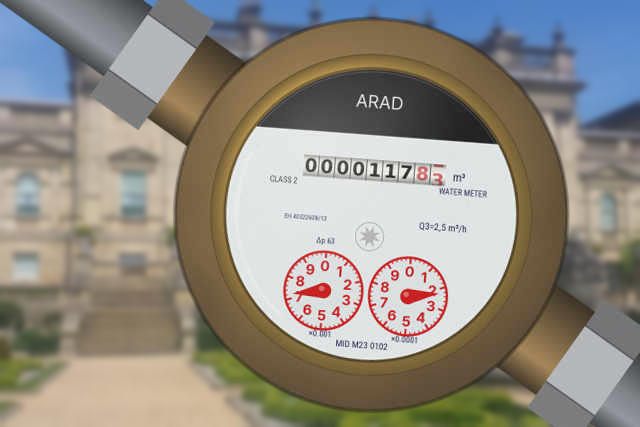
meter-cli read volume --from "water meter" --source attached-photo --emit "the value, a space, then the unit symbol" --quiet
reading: 117.8272 m³
